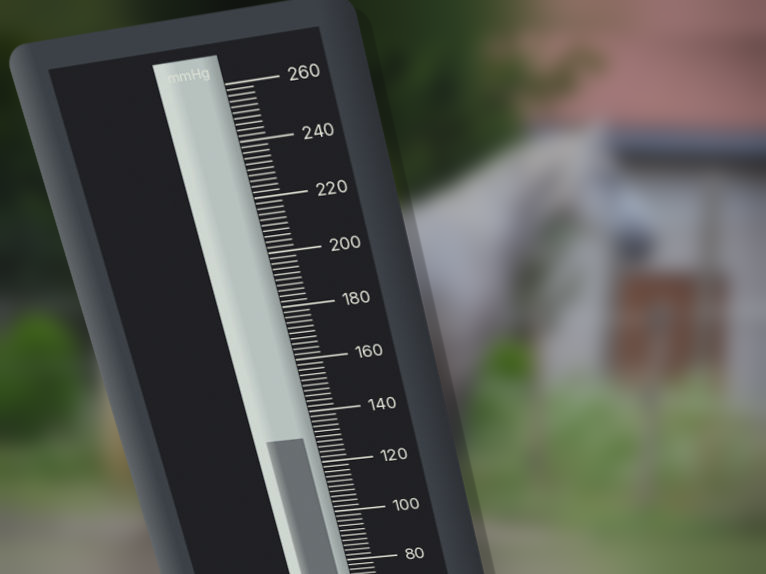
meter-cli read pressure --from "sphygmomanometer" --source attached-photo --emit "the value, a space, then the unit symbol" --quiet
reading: 130 mmHg
